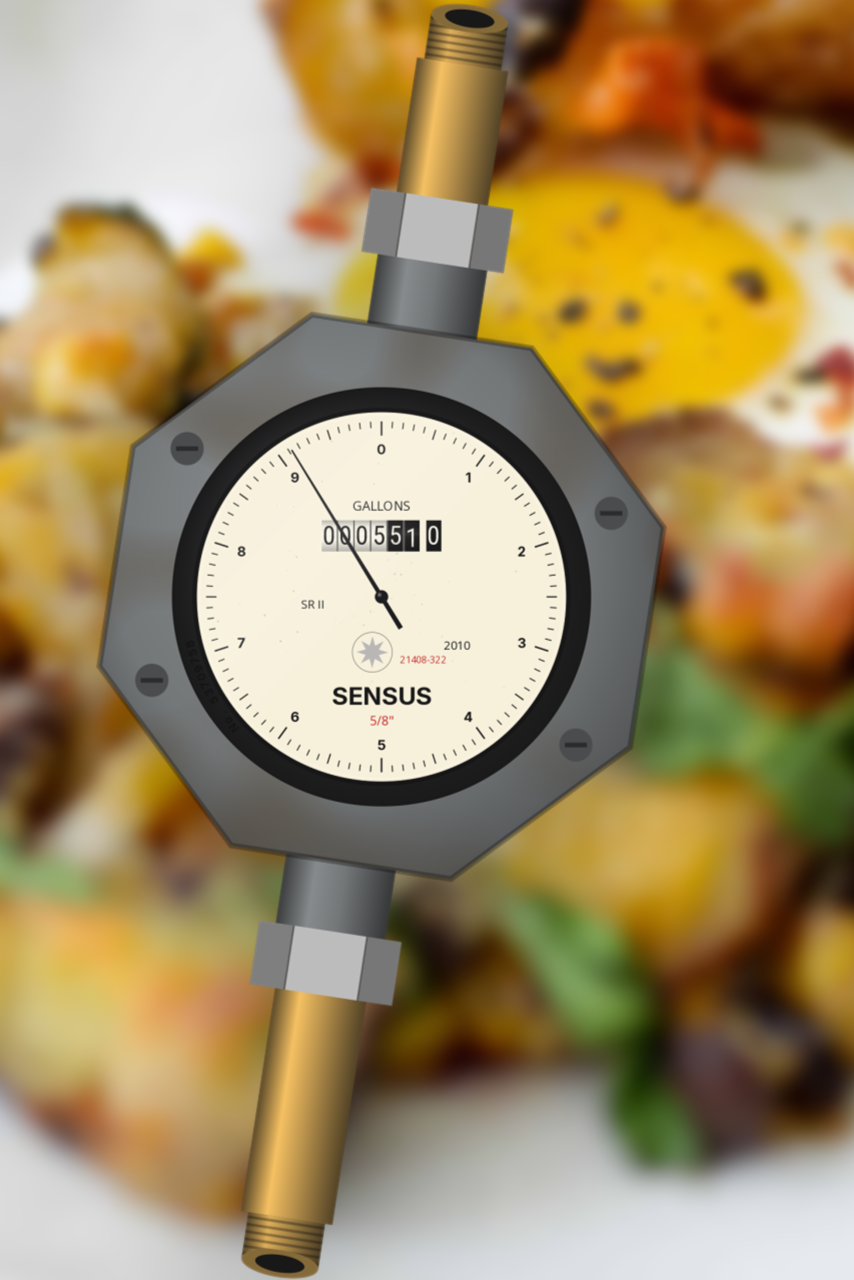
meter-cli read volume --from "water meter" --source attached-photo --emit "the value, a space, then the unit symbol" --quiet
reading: 5509.1 gal
